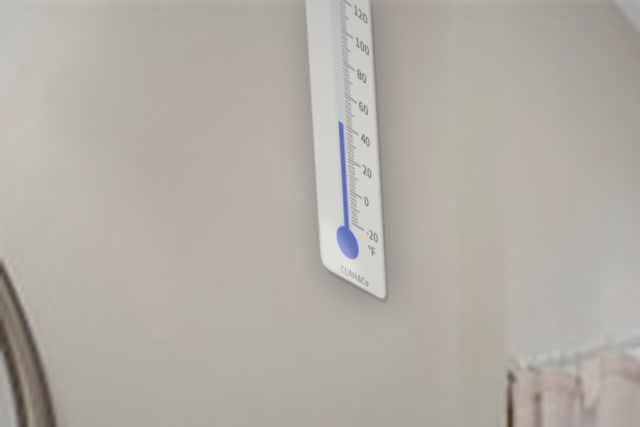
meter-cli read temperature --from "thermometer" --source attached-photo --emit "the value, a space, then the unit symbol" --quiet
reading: 40 °F
